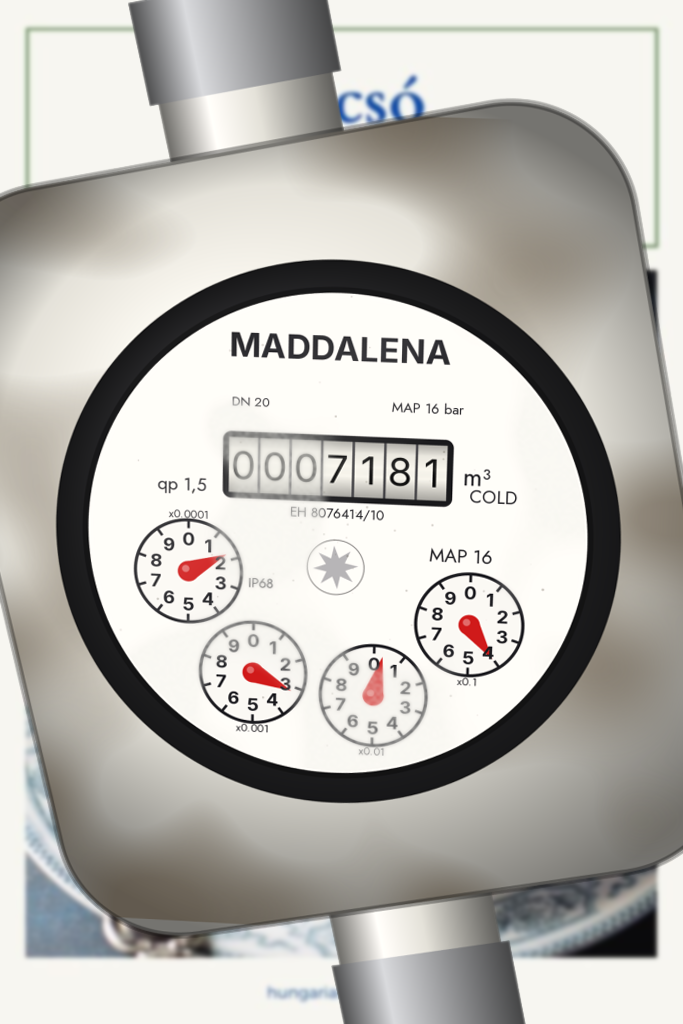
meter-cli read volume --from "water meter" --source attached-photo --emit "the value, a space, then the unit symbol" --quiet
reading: 7181.4031 m³
